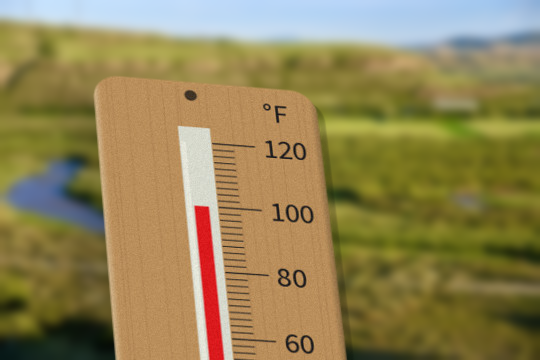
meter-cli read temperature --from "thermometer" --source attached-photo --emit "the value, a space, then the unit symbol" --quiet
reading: 100 °F
